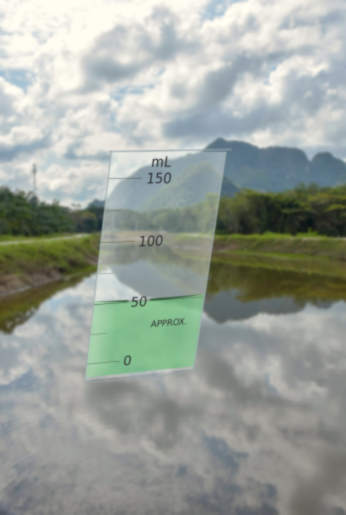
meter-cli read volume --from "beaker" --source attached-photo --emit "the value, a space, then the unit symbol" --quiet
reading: 50 mL
